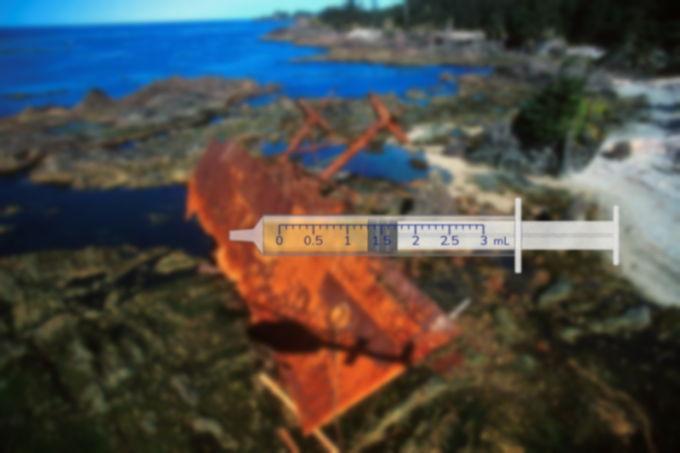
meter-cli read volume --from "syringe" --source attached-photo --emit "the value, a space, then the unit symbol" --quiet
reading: 1.3 mL
